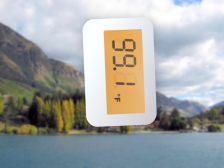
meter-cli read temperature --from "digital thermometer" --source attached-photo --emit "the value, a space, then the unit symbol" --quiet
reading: 99.1 °F
